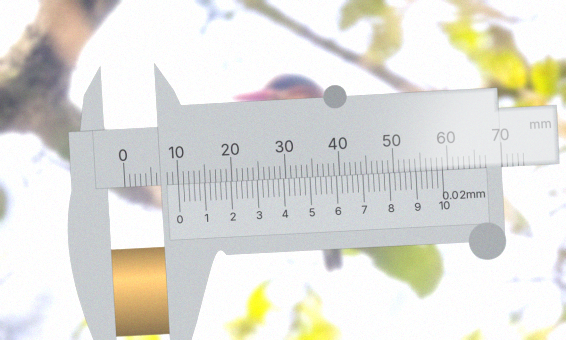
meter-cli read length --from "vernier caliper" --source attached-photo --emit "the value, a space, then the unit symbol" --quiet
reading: 10.0 mm
